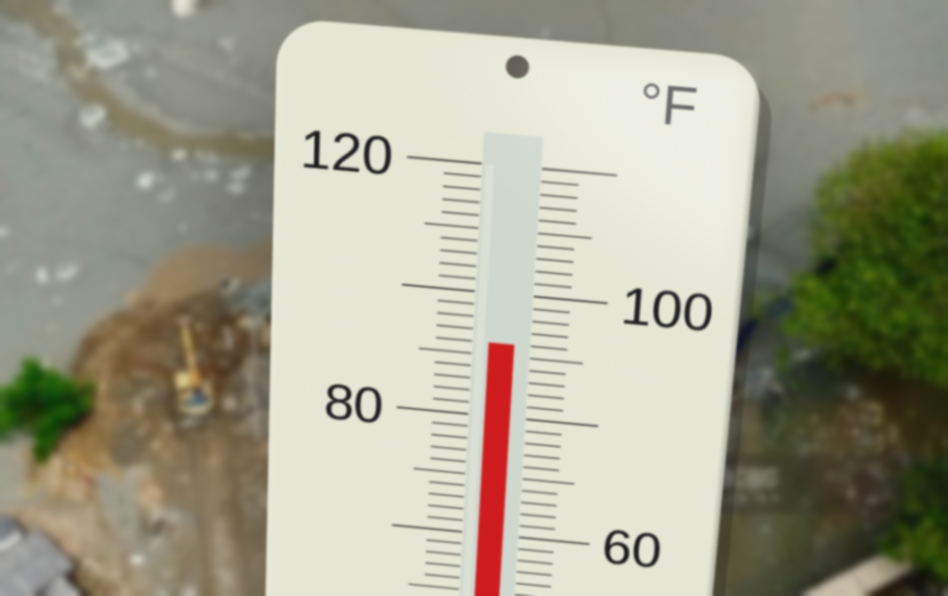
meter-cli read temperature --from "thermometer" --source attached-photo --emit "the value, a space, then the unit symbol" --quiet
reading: 92 °F
